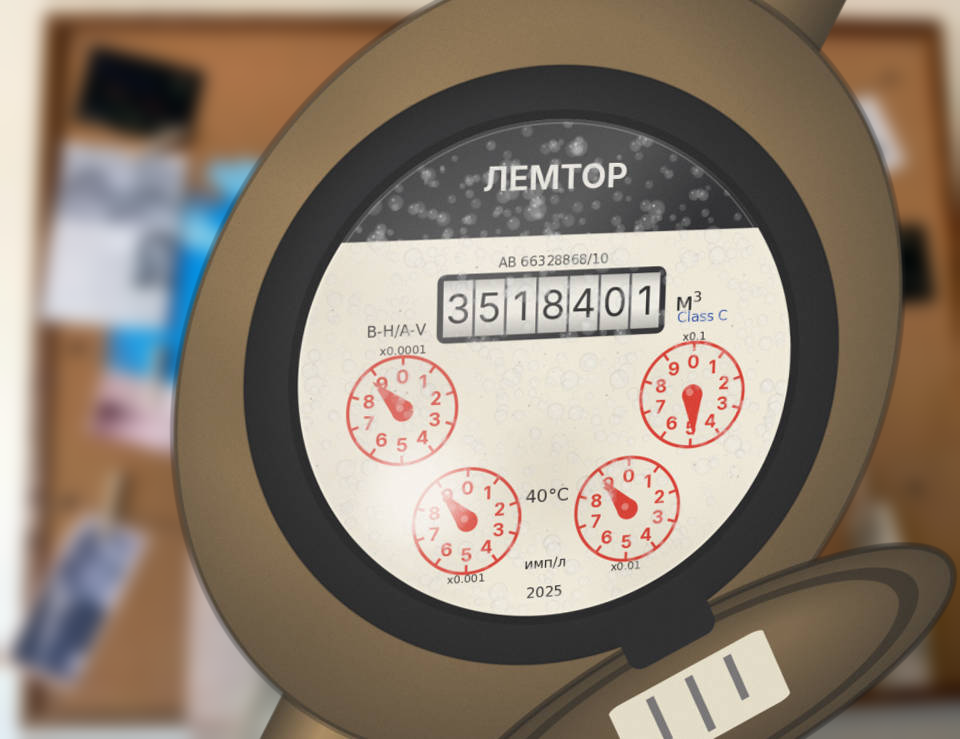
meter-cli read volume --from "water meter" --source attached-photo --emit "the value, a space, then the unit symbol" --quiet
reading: 3518401.4888 m³
